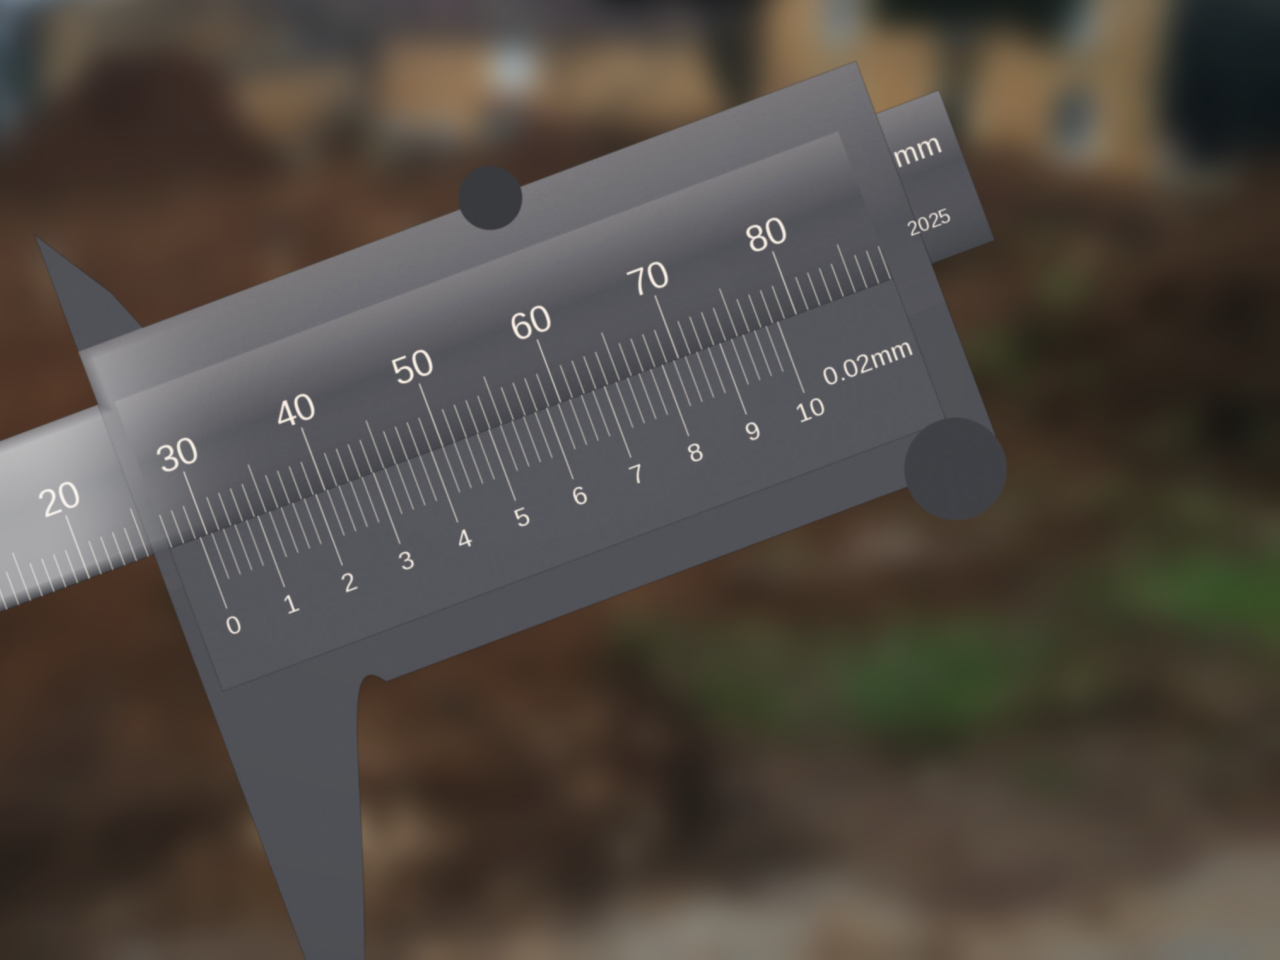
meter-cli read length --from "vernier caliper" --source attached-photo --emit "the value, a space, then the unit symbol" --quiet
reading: 29.4 mm
